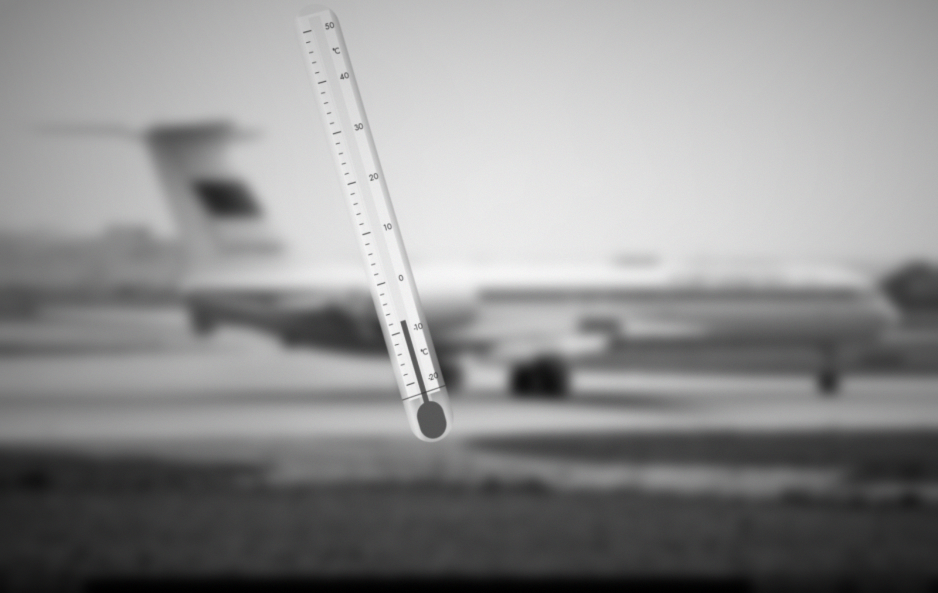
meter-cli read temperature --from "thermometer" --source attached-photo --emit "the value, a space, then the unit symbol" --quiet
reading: -8 °C
